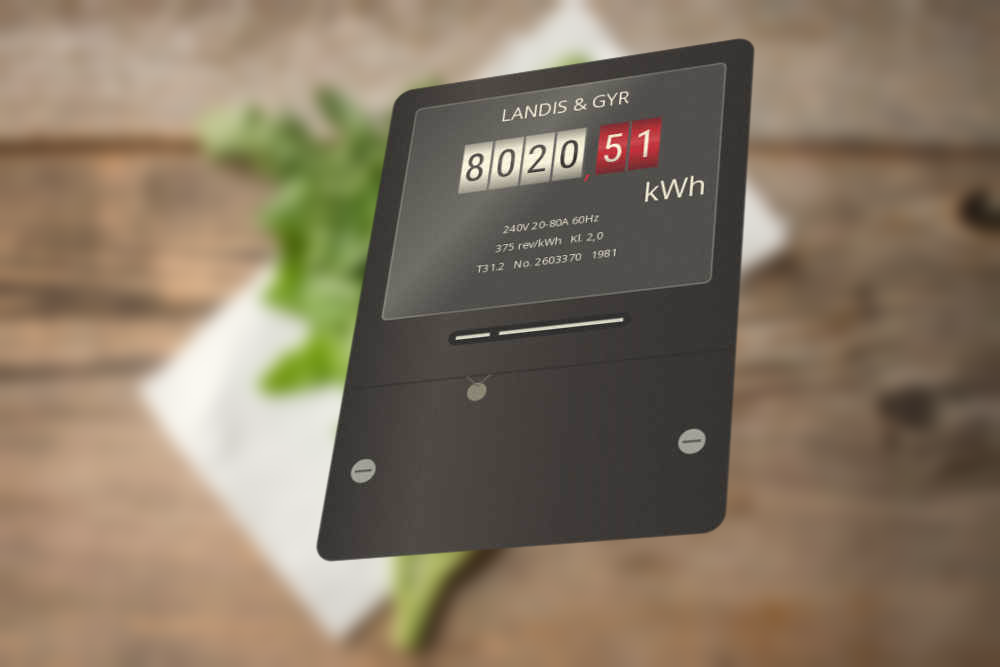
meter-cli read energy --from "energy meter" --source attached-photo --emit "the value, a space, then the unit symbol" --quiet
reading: 8020.51 kWh
